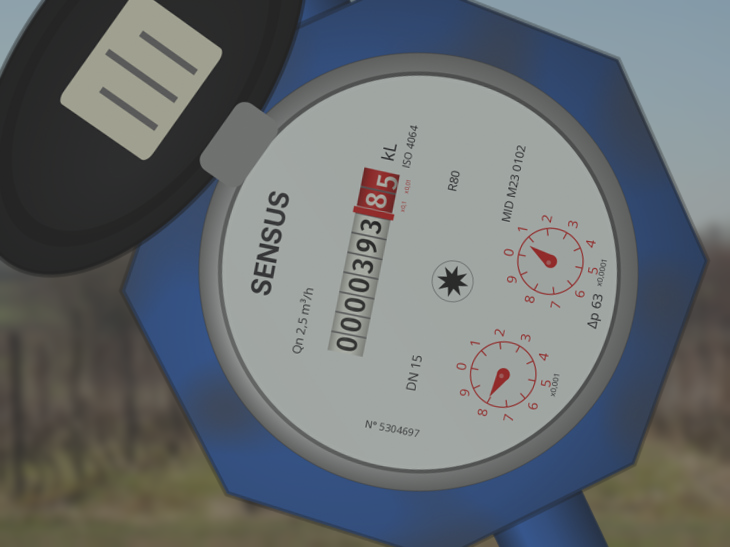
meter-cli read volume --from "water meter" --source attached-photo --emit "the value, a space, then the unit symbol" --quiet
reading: 393.8480 kL
